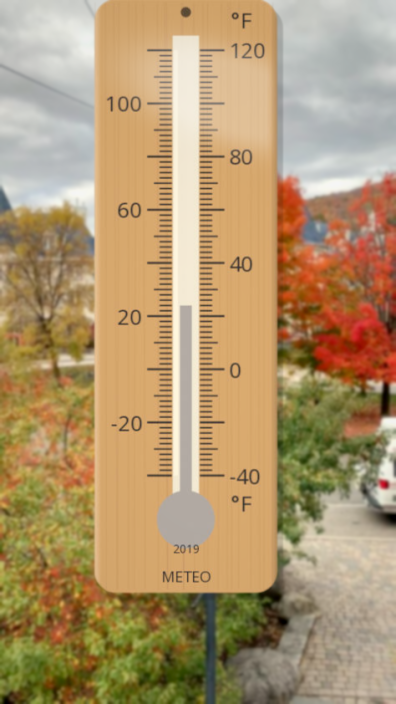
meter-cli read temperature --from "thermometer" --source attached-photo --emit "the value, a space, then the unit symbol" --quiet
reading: 24 °F
